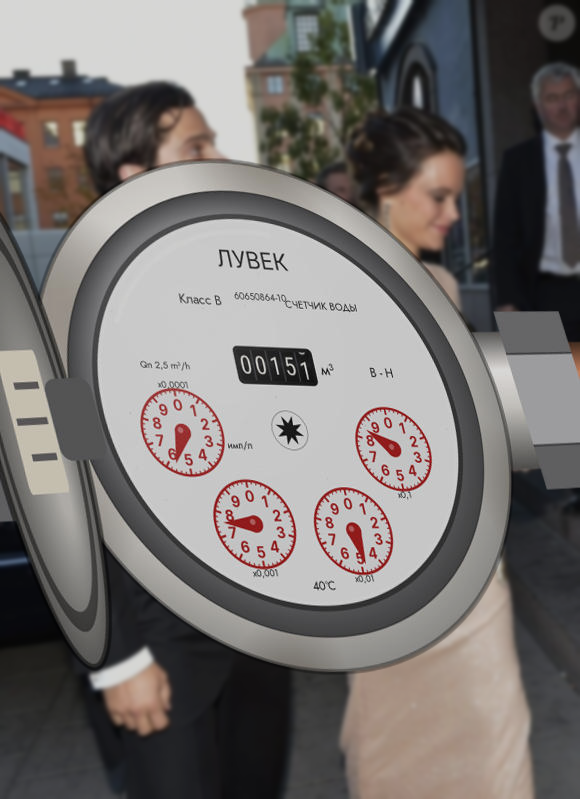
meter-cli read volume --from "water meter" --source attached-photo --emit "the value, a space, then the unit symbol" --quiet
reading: 150.8475 m³
